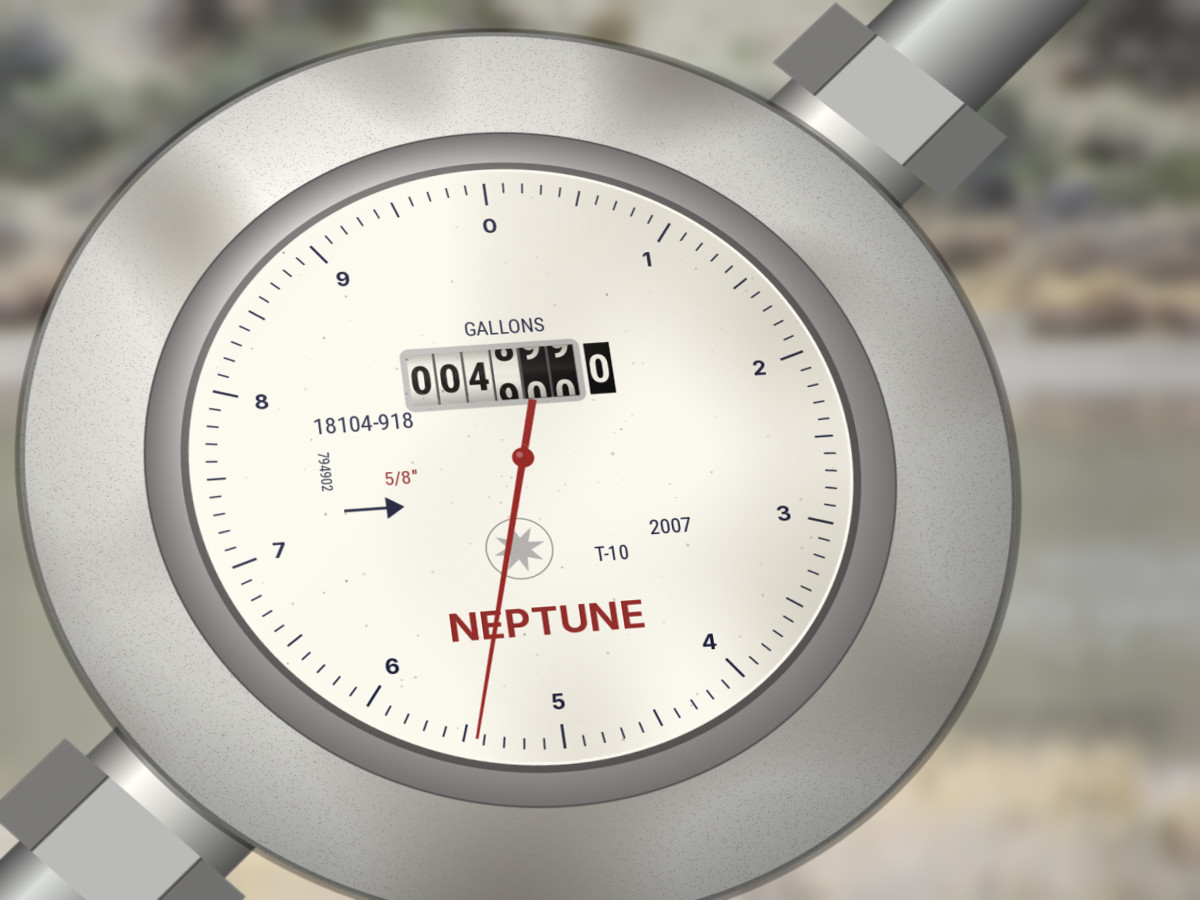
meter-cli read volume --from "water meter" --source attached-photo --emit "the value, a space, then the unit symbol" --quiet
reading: 48995.4 gal
